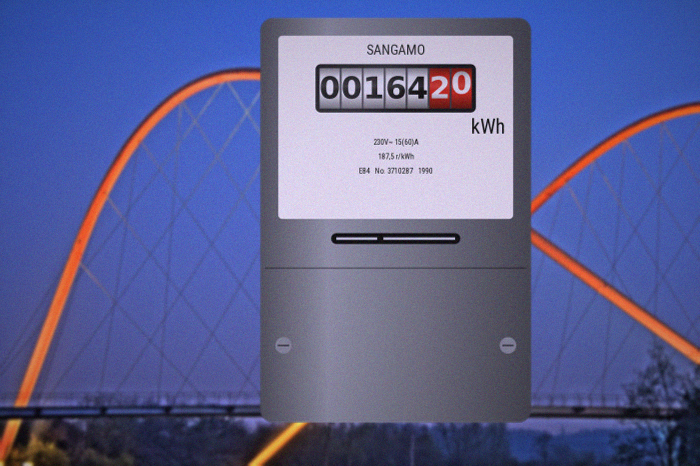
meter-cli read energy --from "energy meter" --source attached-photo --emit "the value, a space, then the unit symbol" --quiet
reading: 164.20 kWh
